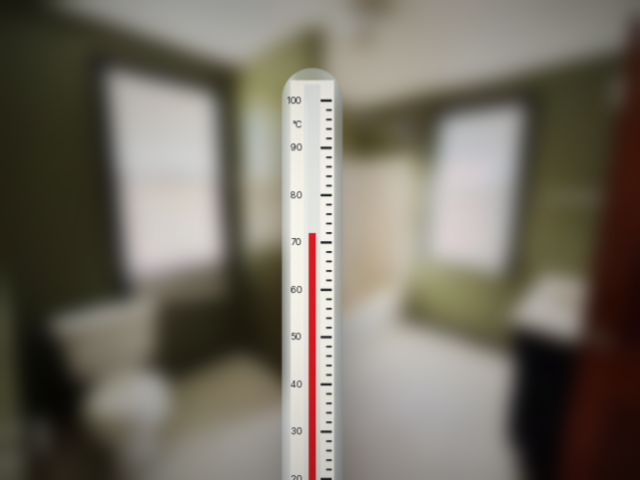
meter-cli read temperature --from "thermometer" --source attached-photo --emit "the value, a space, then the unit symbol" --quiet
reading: 72 °C
